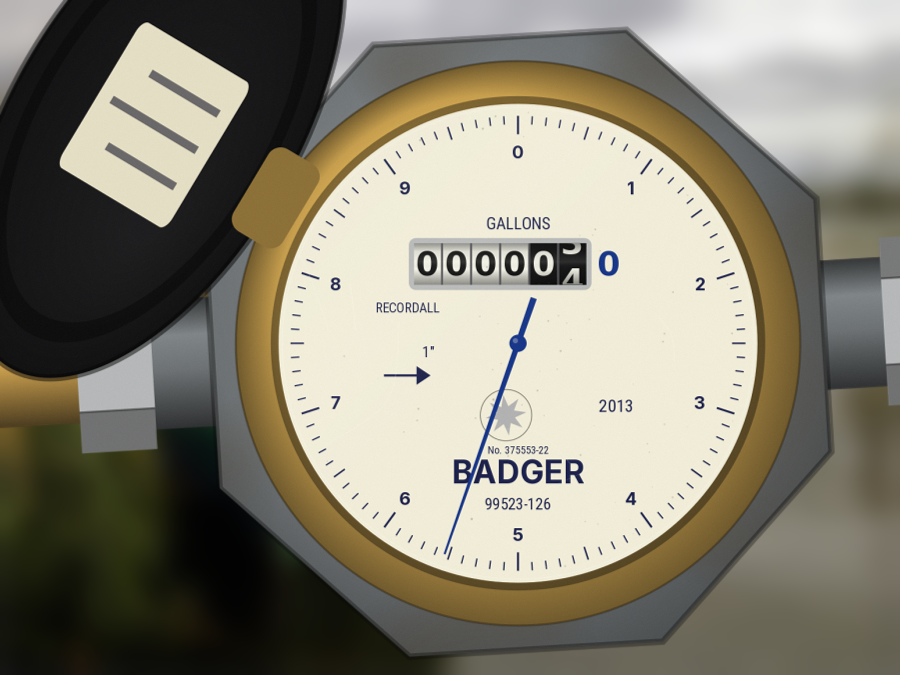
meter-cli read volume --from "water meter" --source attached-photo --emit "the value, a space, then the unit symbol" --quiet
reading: 35.5 gal
